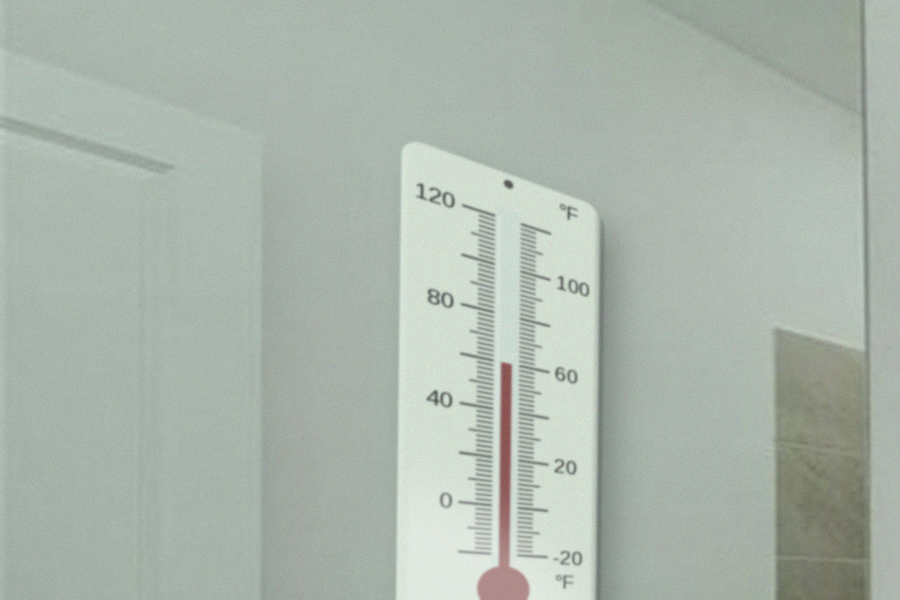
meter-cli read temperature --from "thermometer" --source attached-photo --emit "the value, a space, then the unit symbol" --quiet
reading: 60 °F
